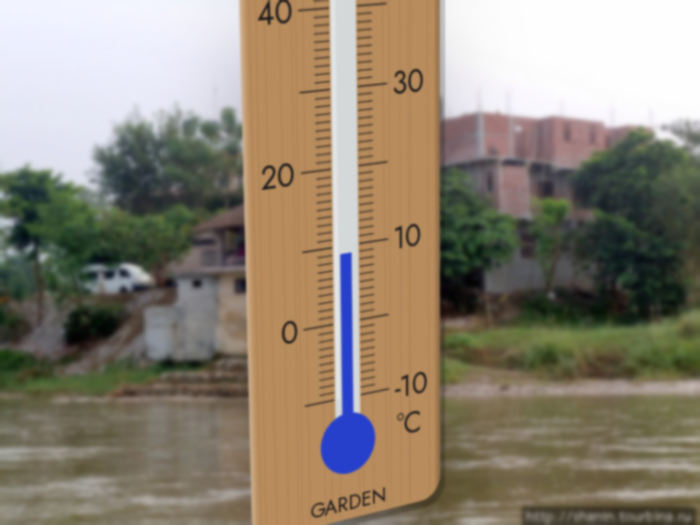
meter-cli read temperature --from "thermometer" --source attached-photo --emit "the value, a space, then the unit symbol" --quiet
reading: 9 °C
